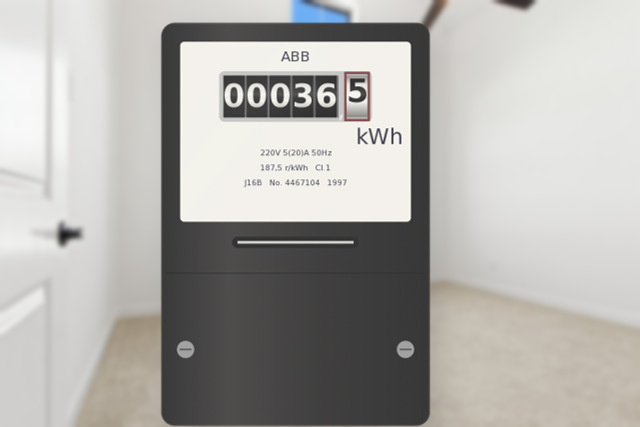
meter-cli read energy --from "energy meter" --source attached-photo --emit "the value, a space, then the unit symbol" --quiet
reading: 36.5 kWh
